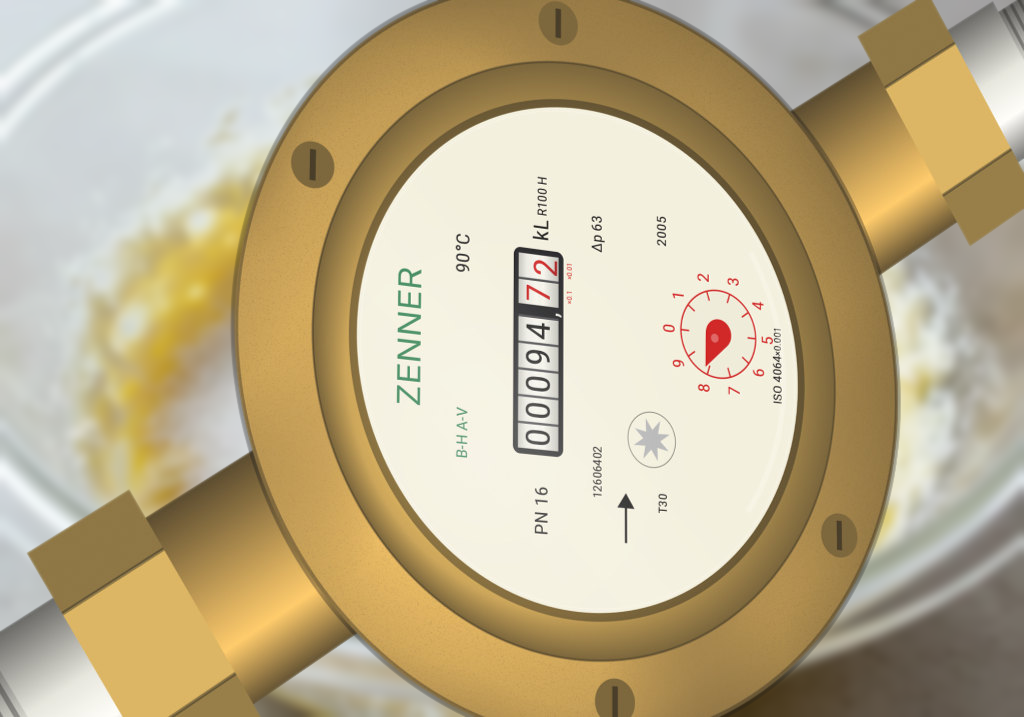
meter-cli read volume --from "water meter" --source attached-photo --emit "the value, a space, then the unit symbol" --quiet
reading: 94.718 kL
